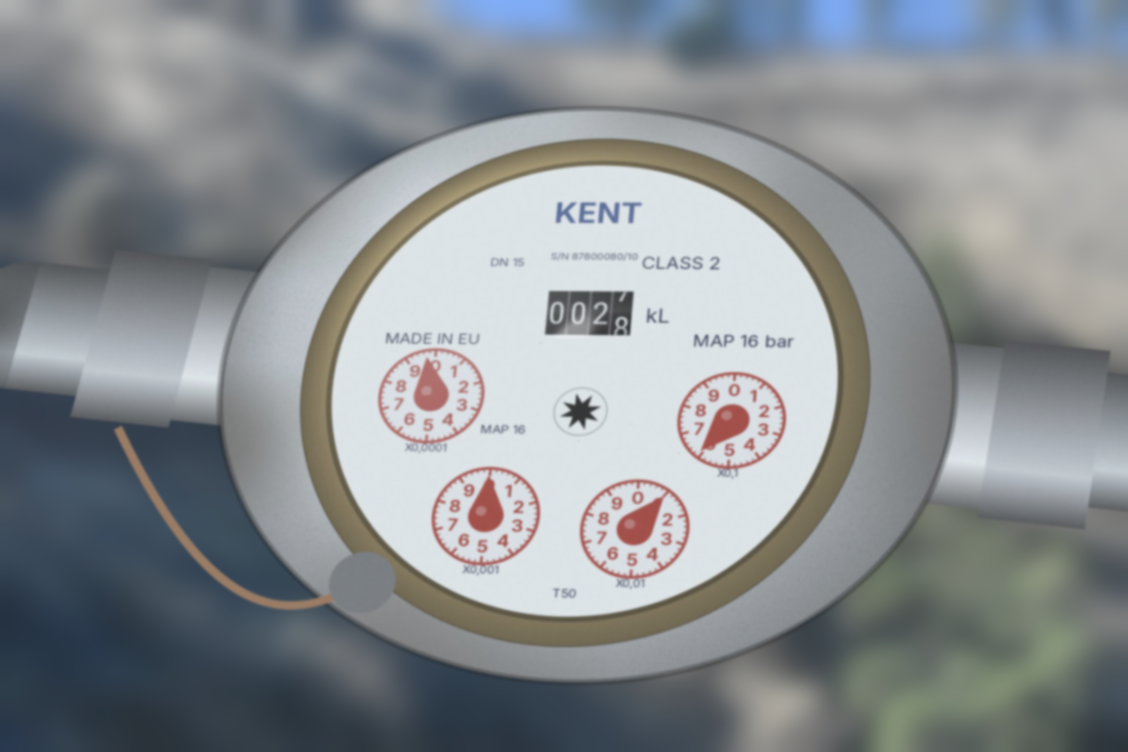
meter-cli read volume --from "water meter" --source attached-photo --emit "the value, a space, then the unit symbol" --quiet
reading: 27.6099 kL
